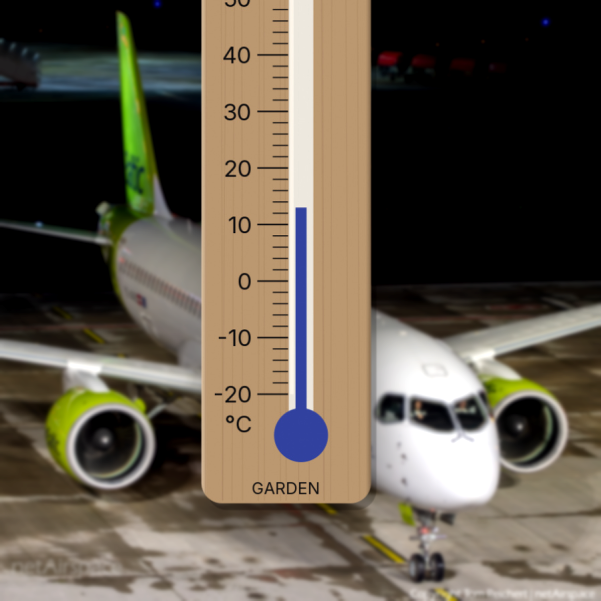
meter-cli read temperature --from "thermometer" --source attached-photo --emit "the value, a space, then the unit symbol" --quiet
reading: 13 °C
